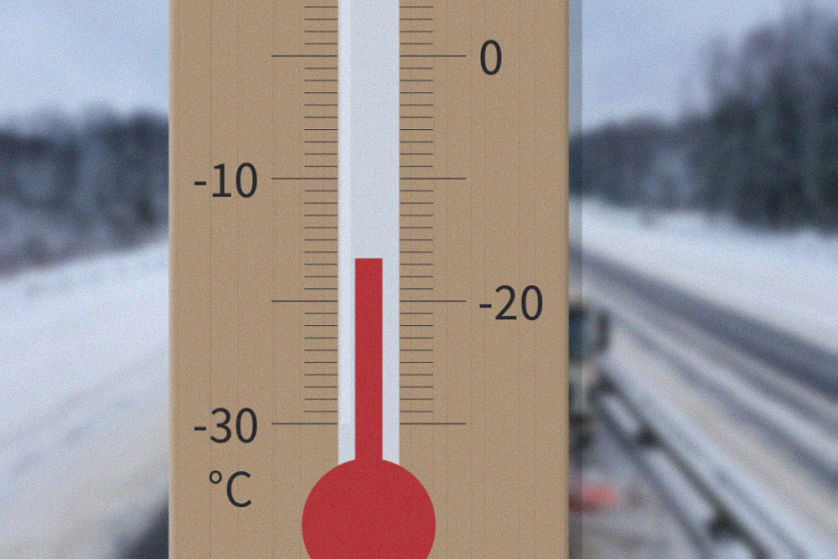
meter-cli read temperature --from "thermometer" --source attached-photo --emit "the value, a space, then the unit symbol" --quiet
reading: -16.5 °C
